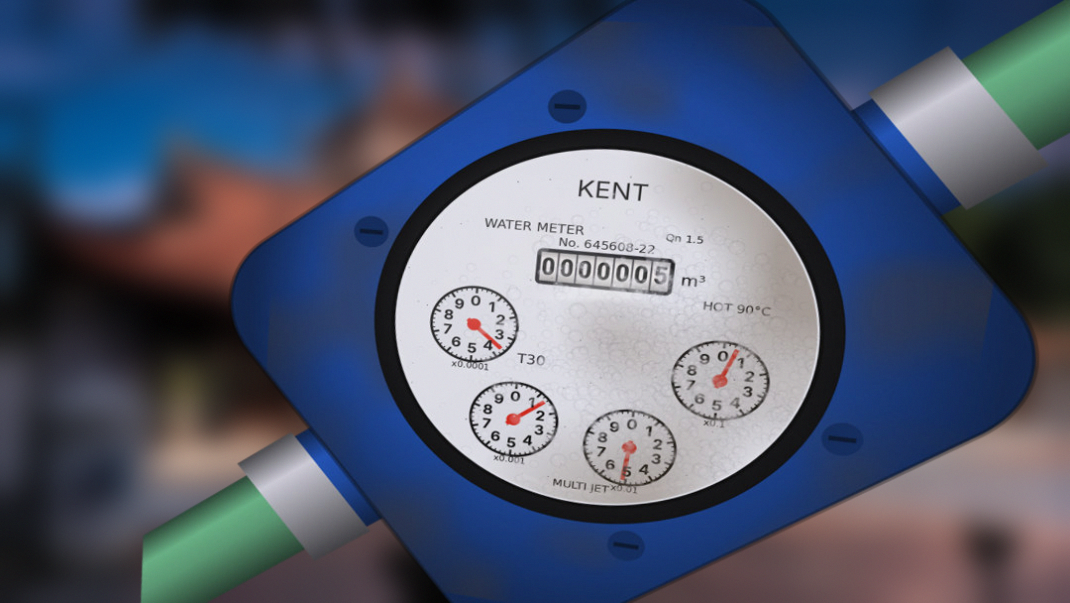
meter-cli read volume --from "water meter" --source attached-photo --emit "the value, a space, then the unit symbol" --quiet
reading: 5.0513 m³
